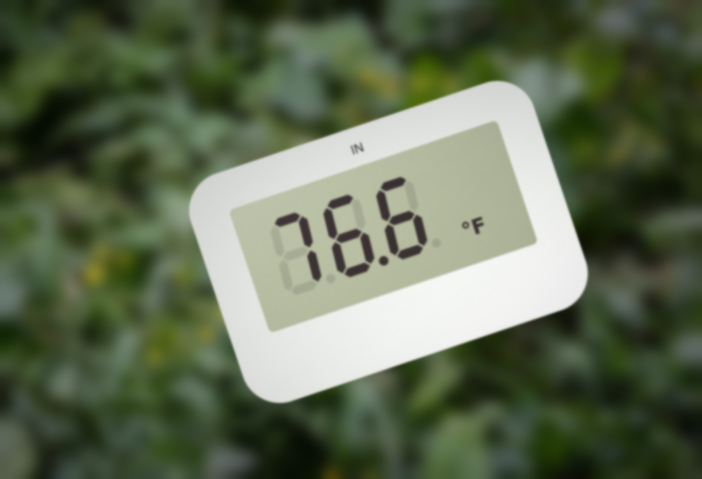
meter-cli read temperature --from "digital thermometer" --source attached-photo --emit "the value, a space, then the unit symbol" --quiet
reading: 76.6 °F
